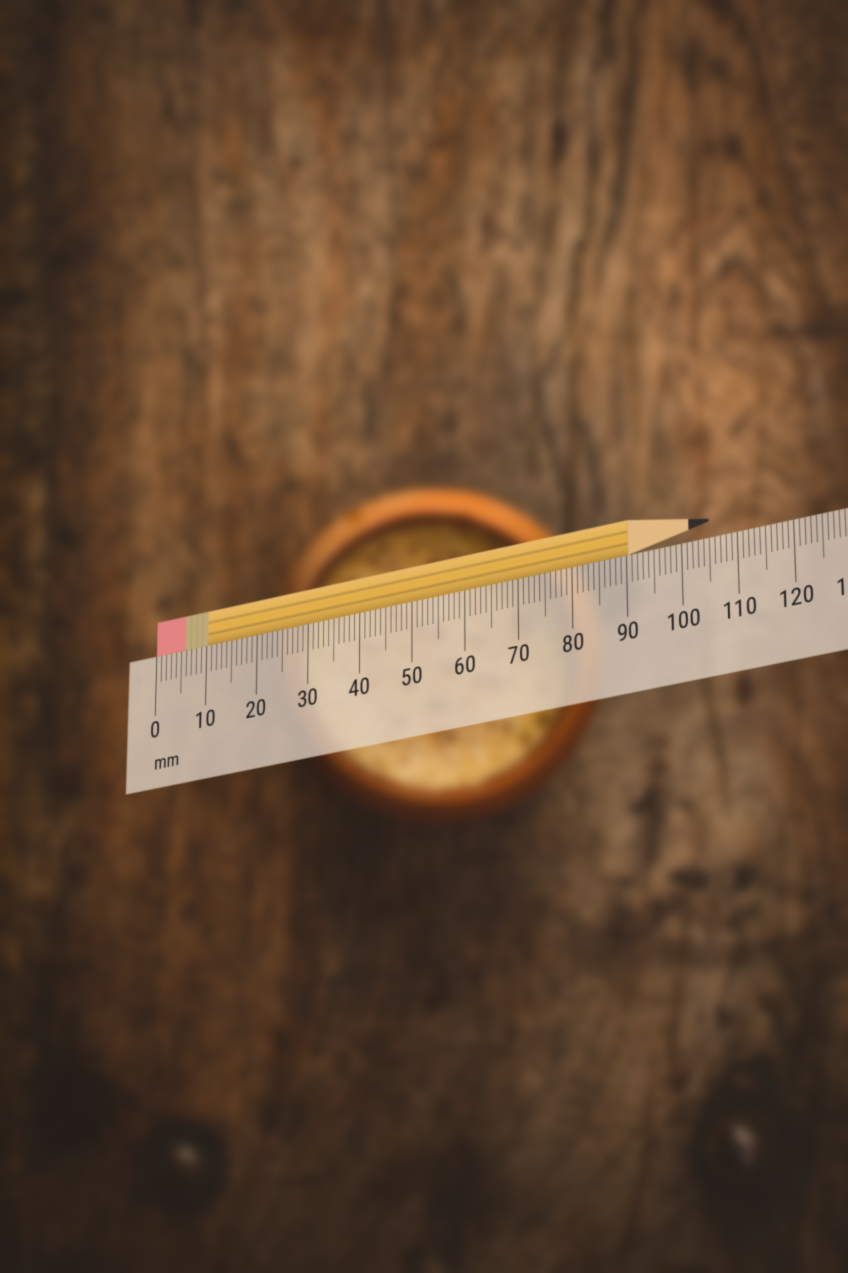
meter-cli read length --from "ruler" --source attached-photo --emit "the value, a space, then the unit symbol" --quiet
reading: 105 mm
